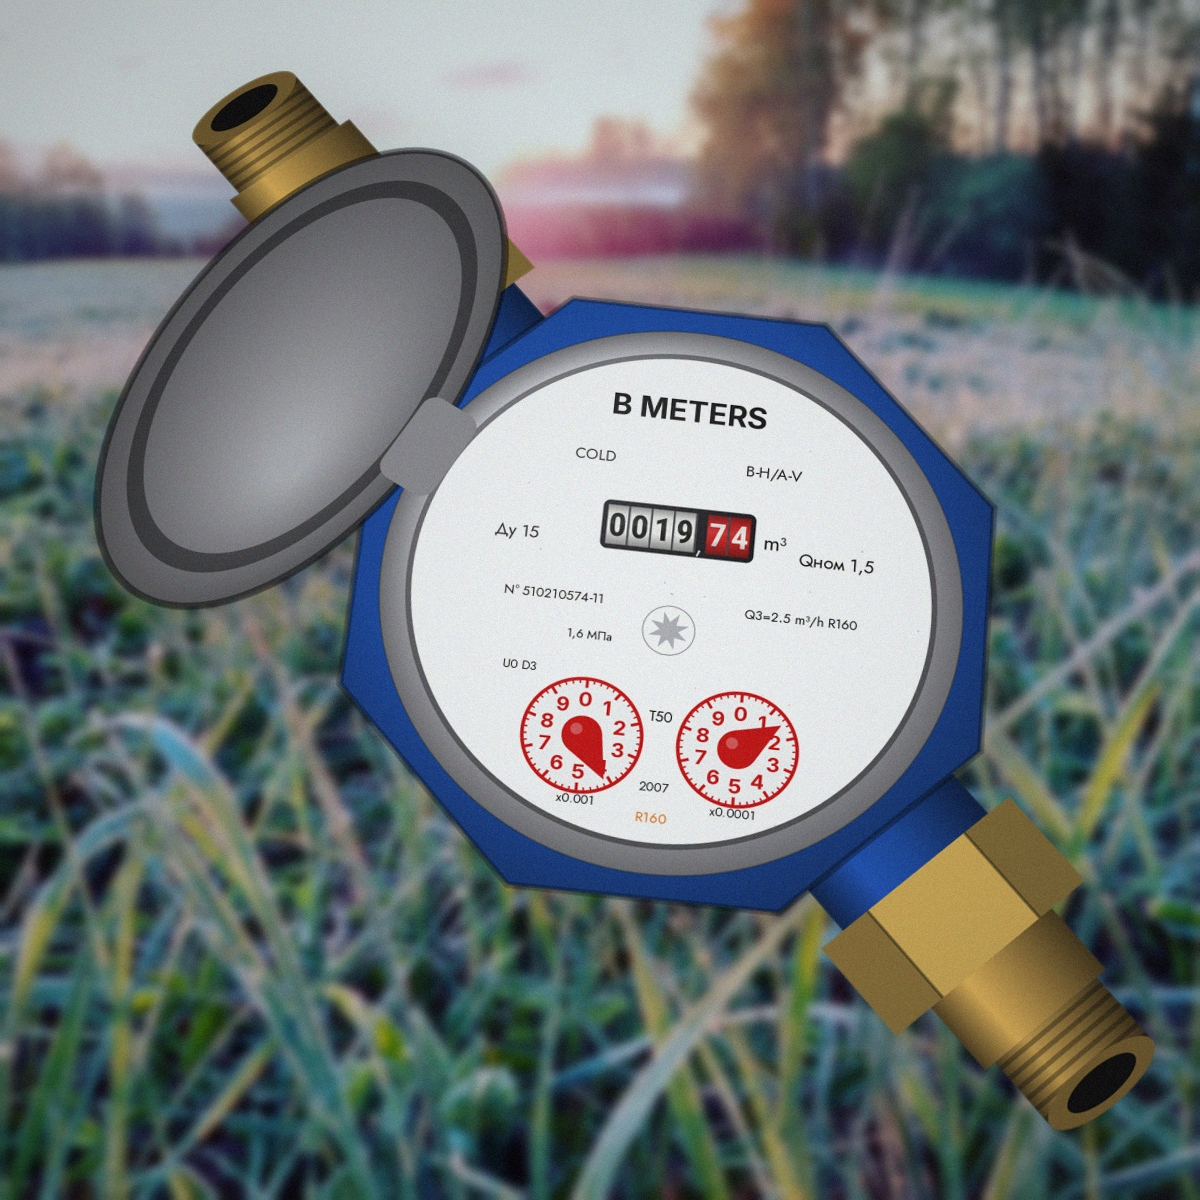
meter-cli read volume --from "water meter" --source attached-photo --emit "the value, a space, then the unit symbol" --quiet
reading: 19.7441 m³
